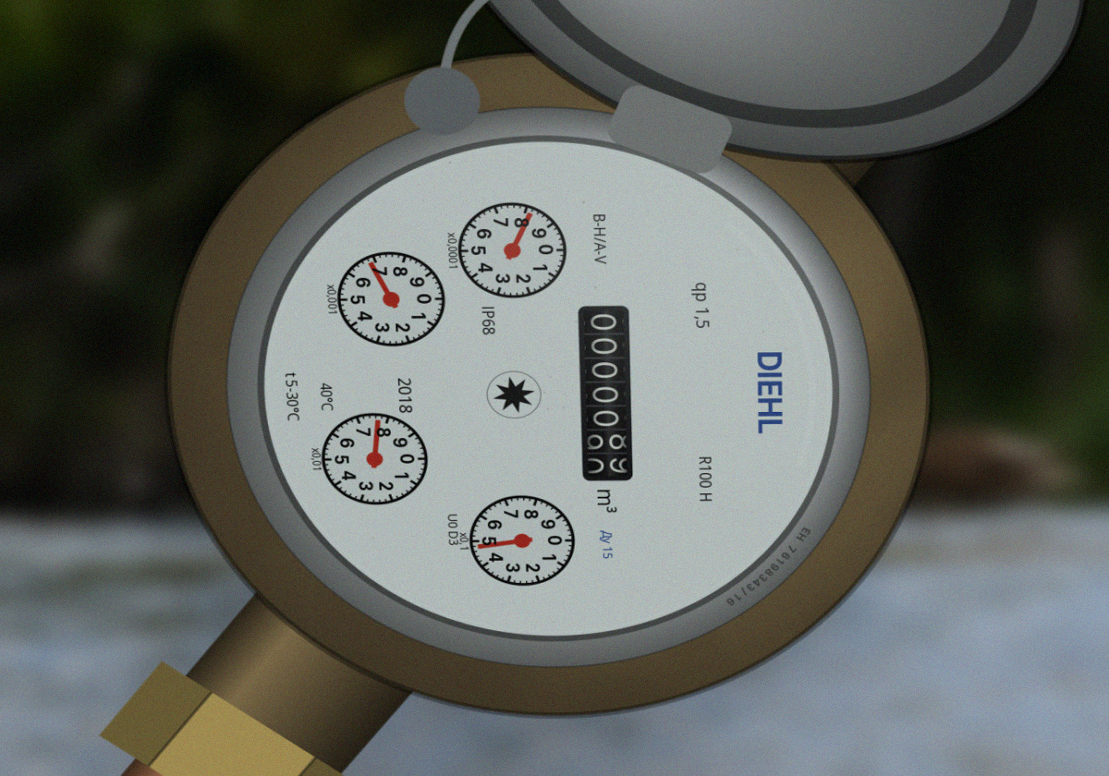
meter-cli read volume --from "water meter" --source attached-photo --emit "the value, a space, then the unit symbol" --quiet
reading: 89.4768 m³
